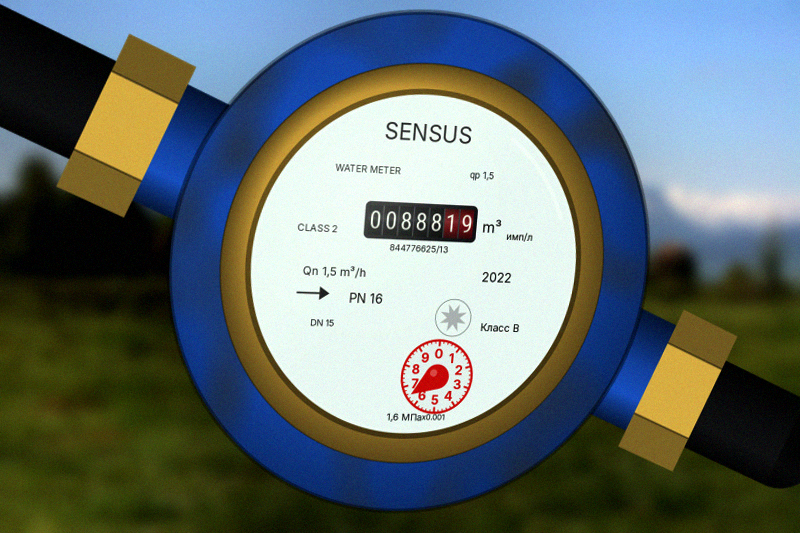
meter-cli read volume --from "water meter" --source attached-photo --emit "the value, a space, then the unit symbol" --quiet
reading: 888.196 m³
